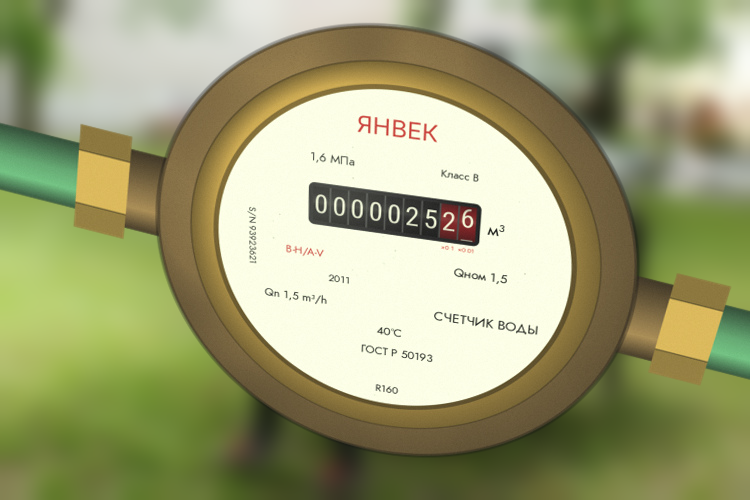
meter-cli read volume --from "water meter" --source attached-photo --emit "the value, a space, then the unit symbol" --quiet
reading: 25.26 m³
